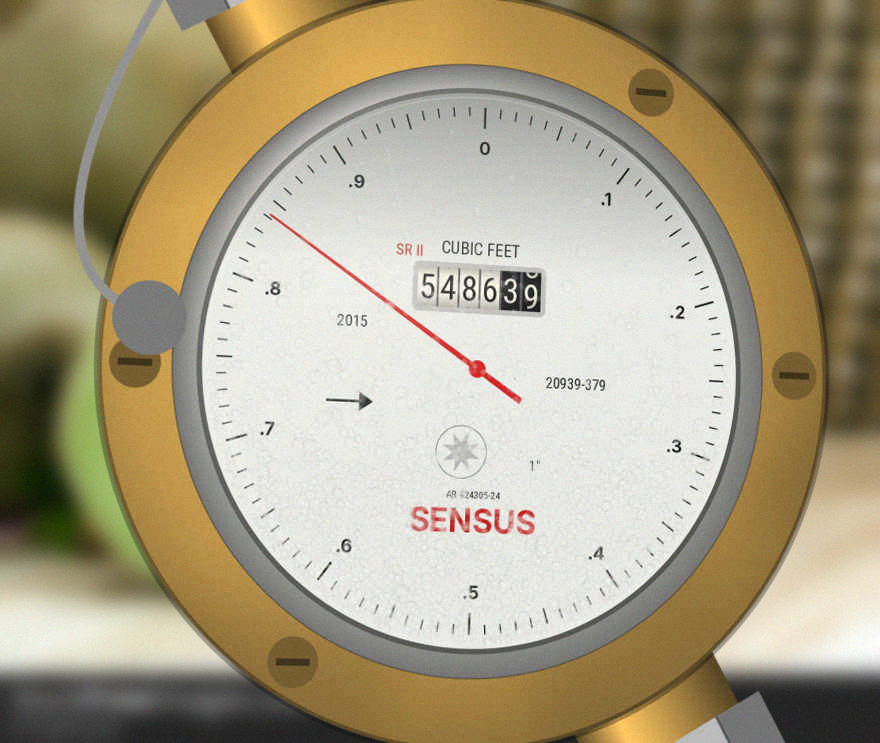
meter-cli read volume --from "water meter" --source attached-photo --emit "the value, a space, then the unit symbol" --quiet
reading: 548638.84 ft³
